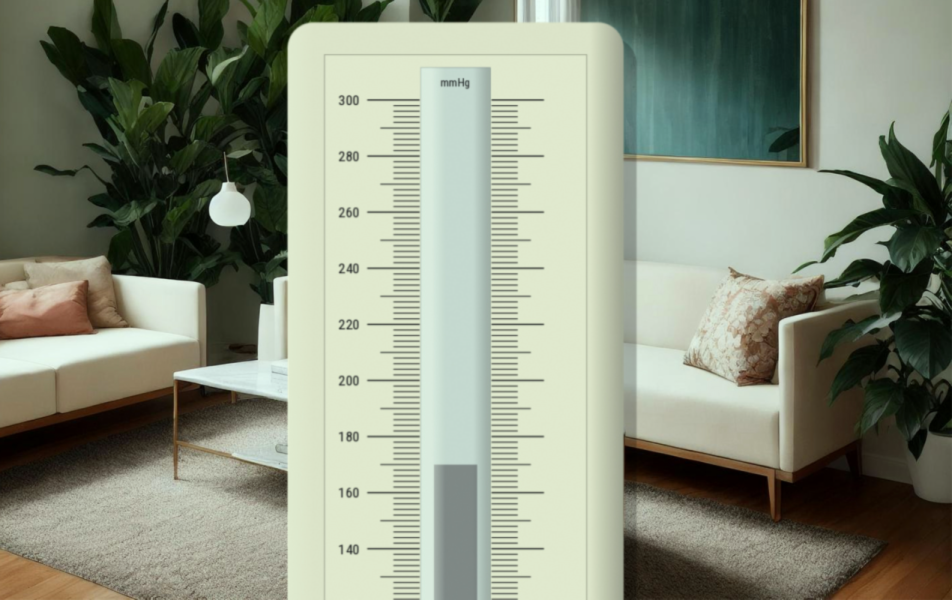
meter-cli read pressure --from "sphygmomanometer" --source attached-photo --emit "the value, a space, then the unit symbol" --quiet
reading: 170 mmHg
